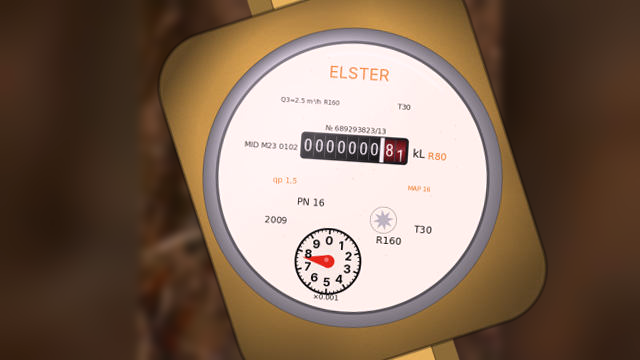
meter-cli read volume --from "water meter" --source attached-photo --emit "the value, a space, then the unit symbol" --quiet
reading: 0.807 kL
